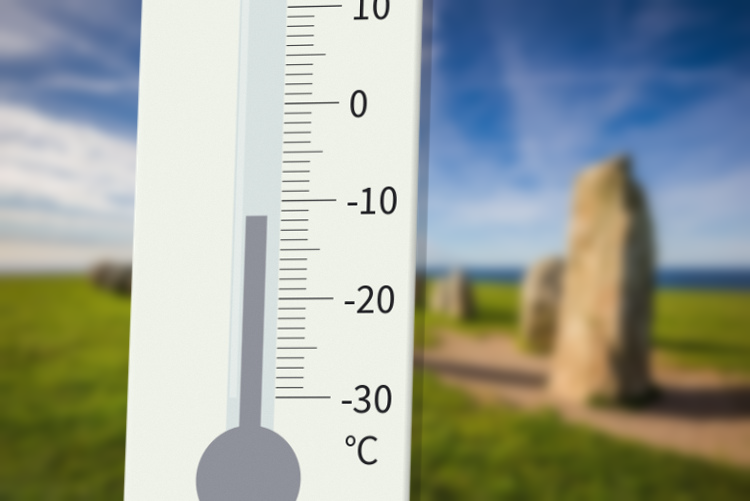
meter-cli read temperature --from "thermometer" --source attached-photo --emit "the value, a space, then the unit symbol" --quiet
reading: -11.5 °C
